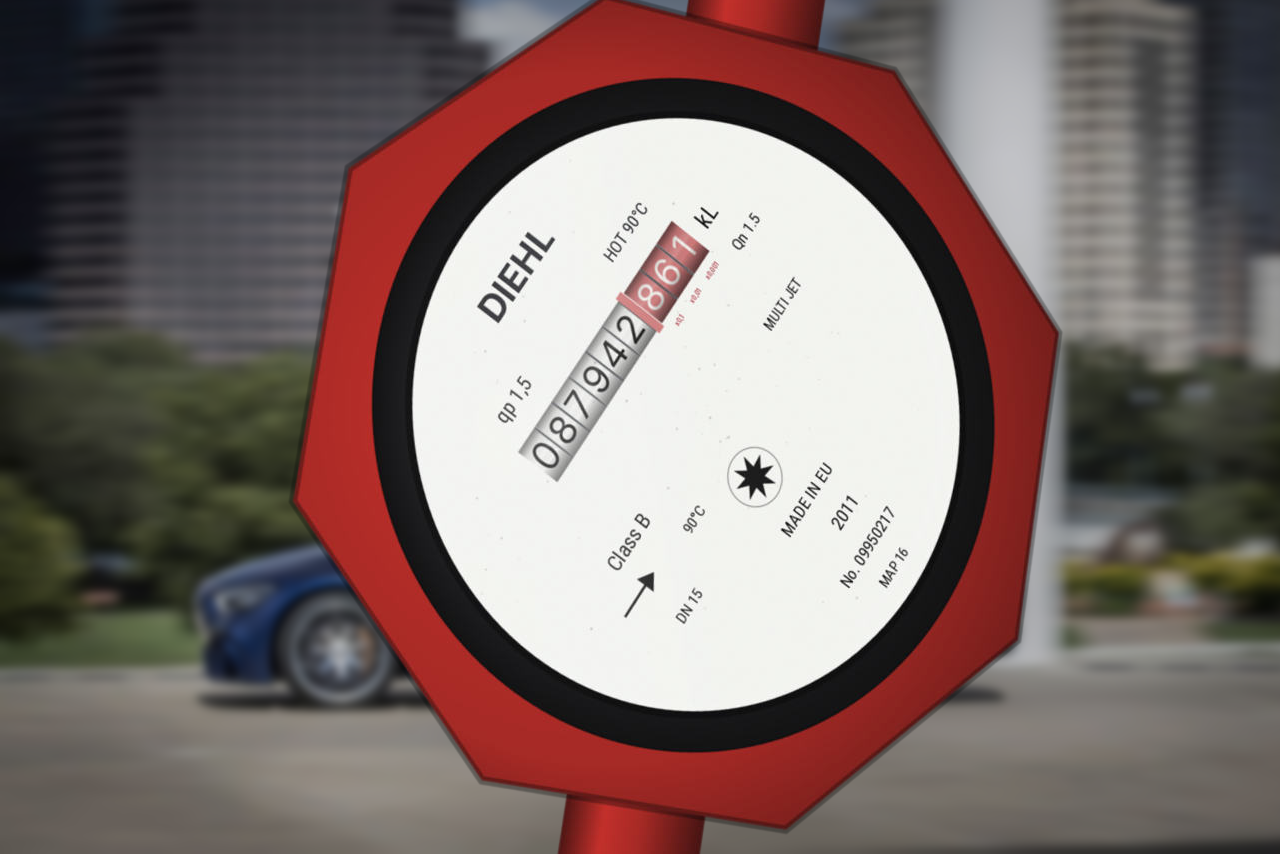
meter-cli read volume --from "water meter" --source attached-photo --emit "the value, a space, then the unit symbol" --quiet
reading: 87942.861 kL
